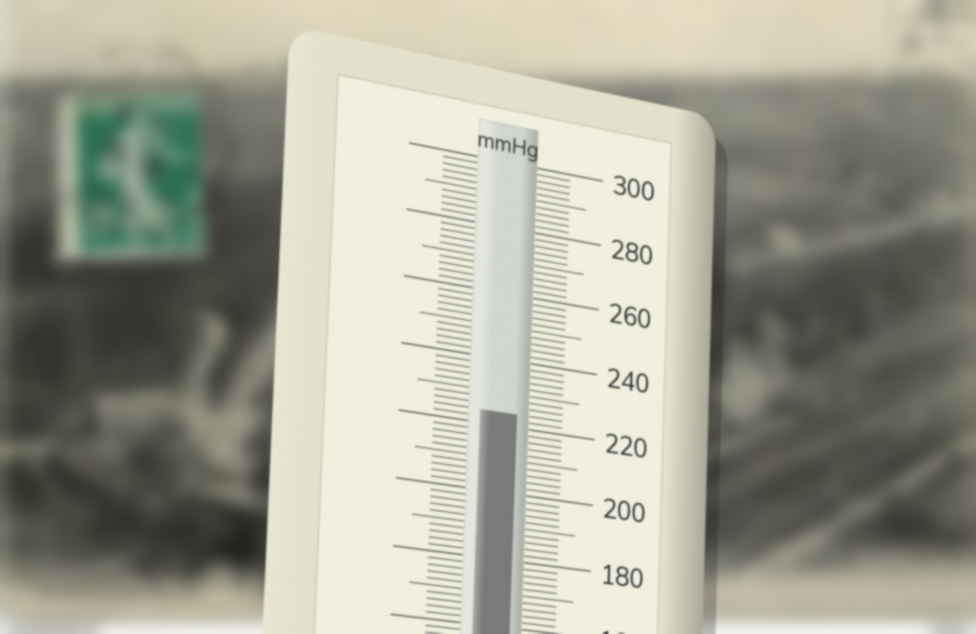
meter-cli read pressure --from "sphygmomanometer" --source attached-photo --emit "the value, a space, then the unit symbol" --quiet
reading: 224 mmHg
